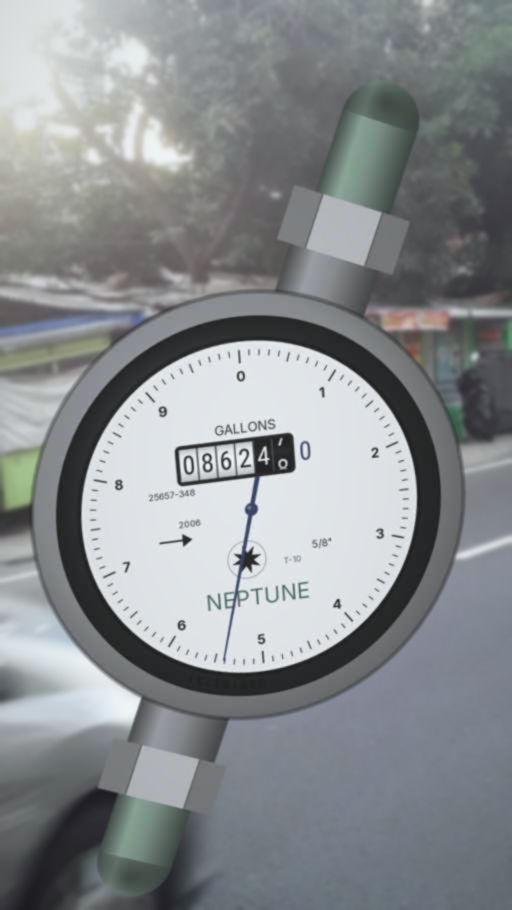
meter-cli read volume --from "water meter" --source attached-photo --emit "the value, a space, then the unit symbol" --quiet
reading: 862475.4 gal
